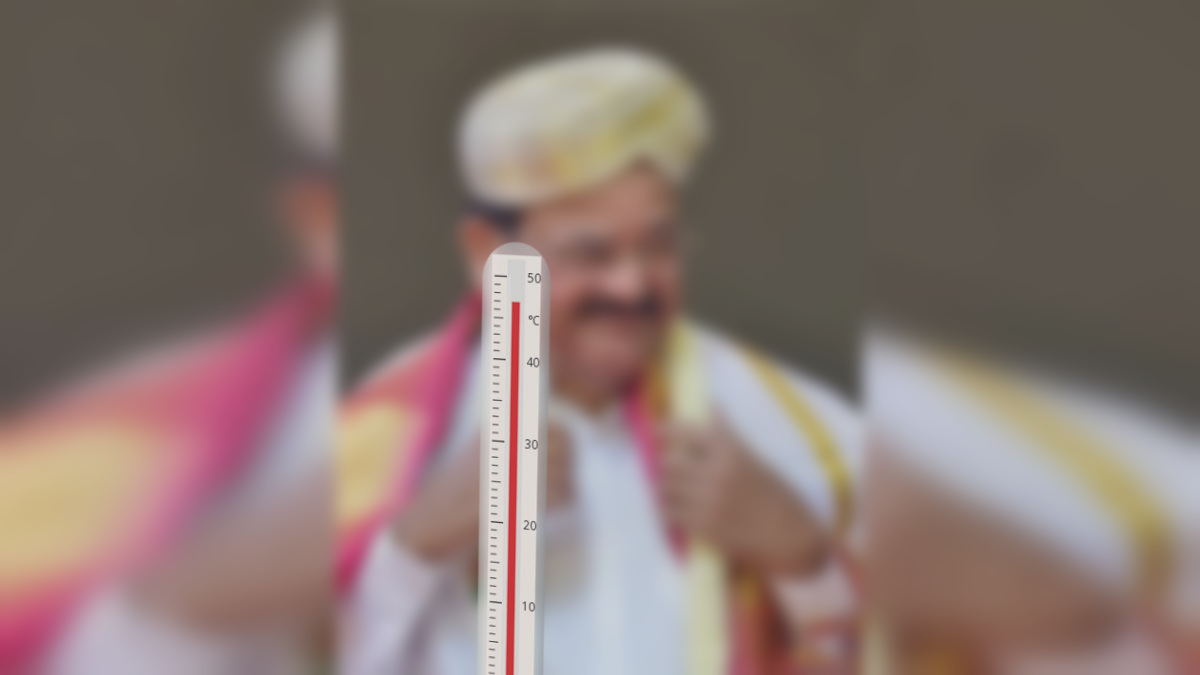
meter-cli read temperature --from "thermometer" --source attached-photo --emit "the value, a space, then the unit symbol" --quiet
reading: 47 °C
